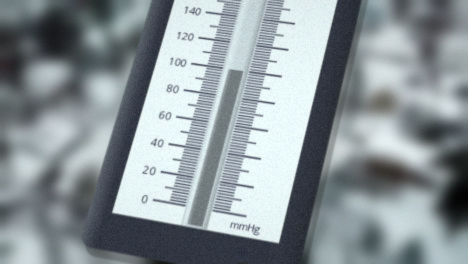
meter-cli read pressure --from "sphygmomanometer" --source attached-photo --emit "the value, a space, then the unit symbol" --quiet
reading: 100 mmHg
